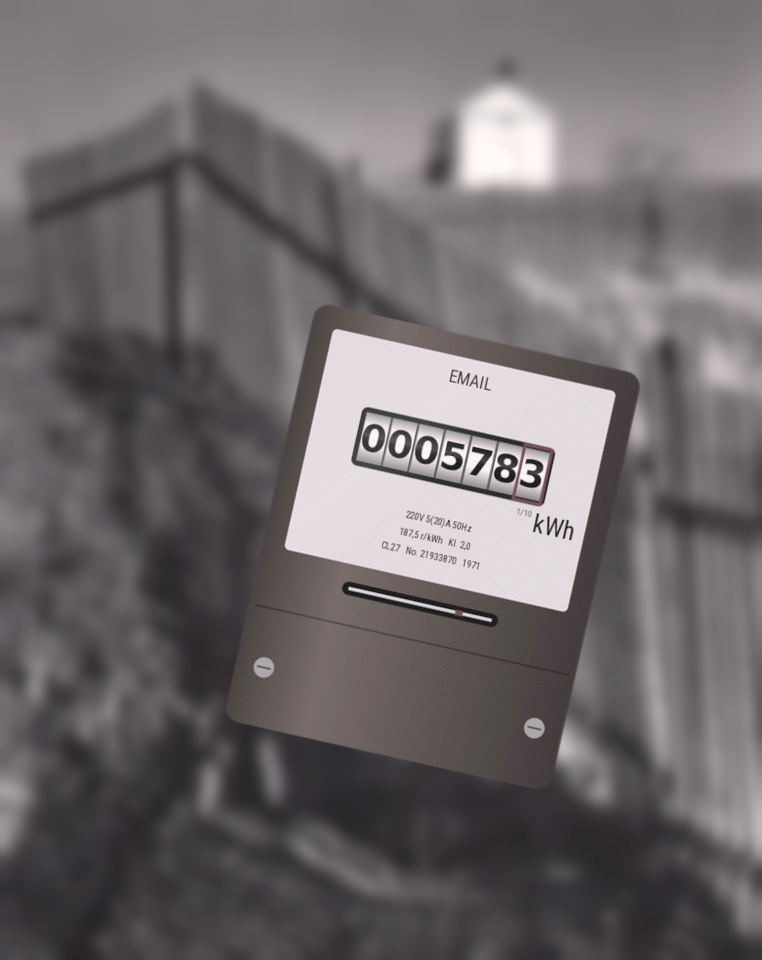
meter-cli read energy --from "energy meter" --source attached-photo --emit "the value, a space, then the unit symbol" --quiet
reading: 578.3 kWh
